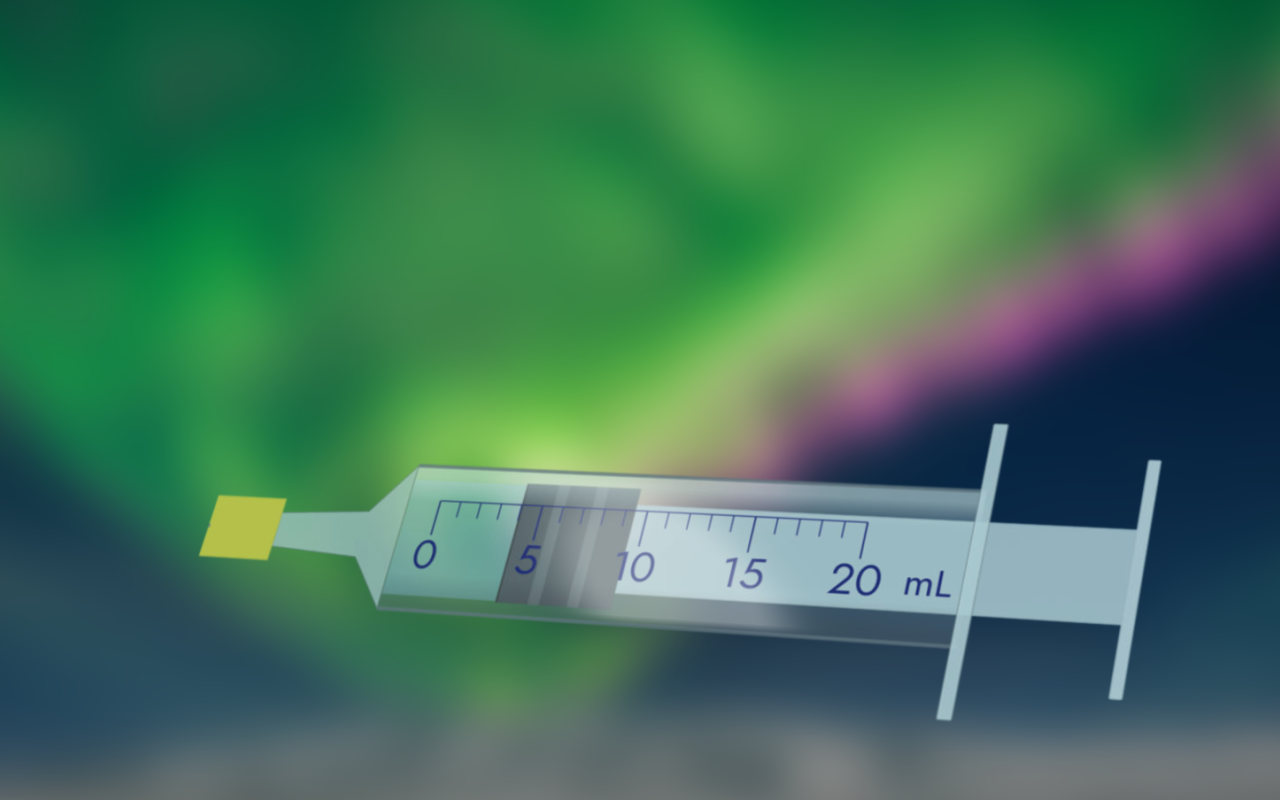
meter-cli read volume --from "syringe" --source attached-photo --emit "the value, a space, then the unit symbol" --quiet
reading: 4 mL
